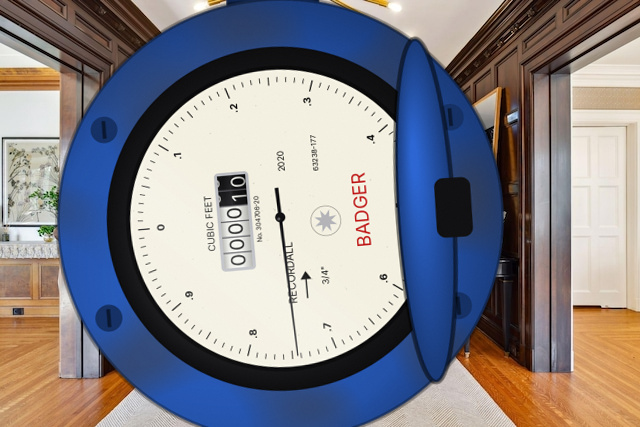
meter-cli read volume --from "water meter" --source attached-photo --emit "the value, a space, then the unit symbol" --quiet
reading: 9.74 ft³
